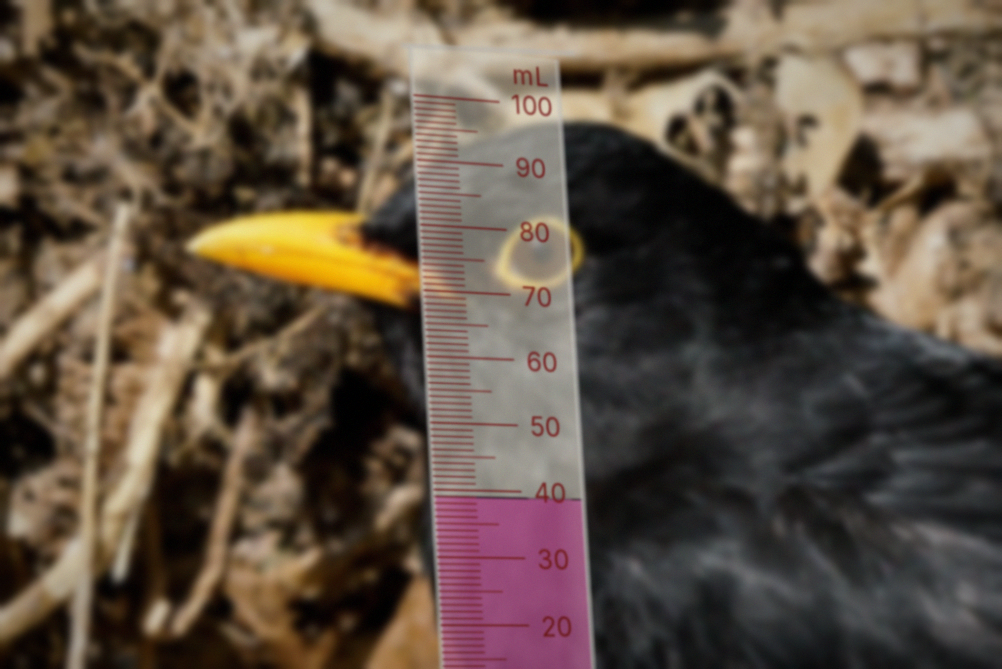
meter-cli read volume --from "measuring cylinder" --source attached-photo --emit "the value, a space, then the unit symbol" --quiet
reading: 39 mL
